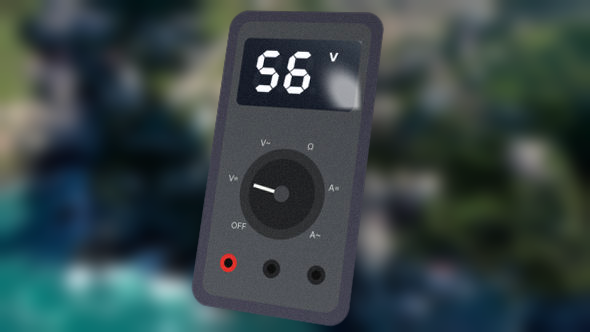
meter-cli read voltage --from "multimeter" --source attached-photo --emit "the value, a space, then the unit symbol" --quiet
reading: 56 V
